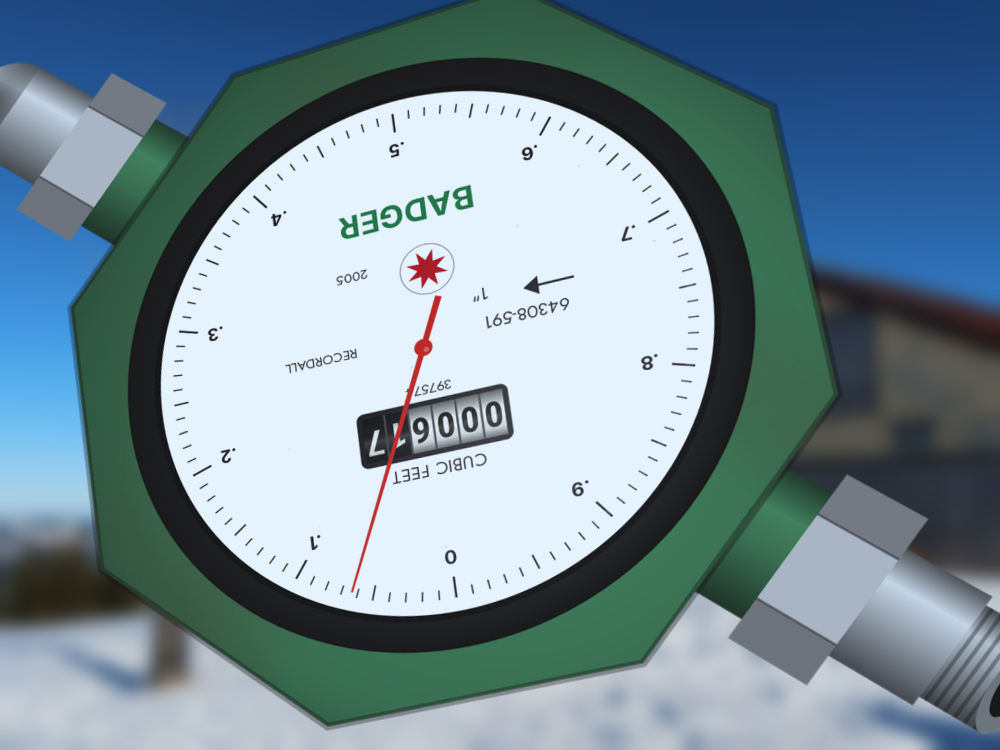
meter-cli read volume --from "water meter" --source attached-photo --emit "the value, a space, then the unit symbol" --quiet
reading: 617.06 ft³
